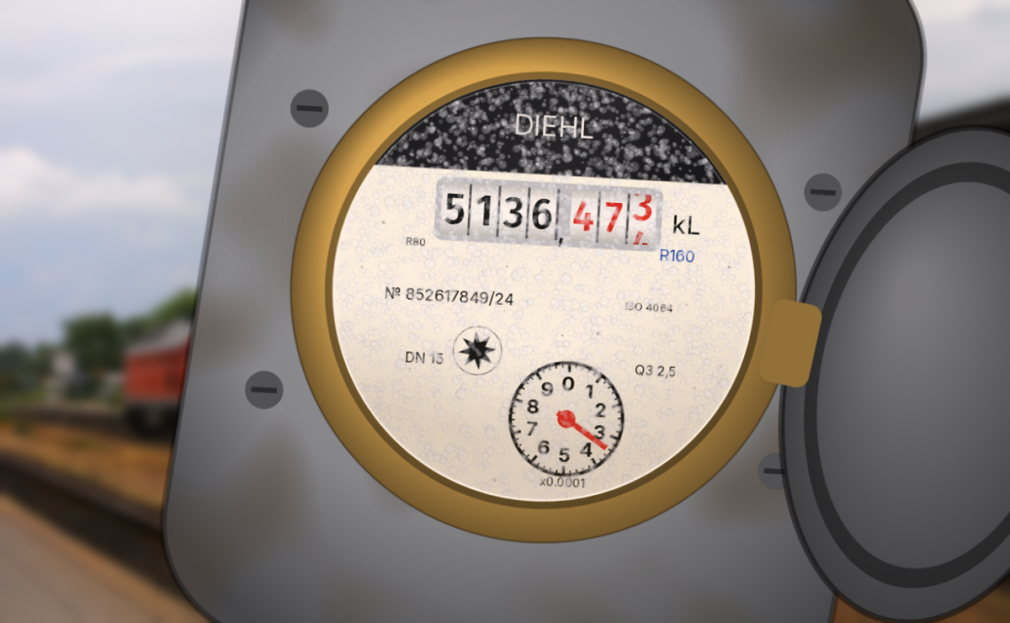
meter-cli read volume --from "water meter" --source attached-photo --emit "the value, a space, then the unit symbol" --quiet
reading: 5136.4733 kL
